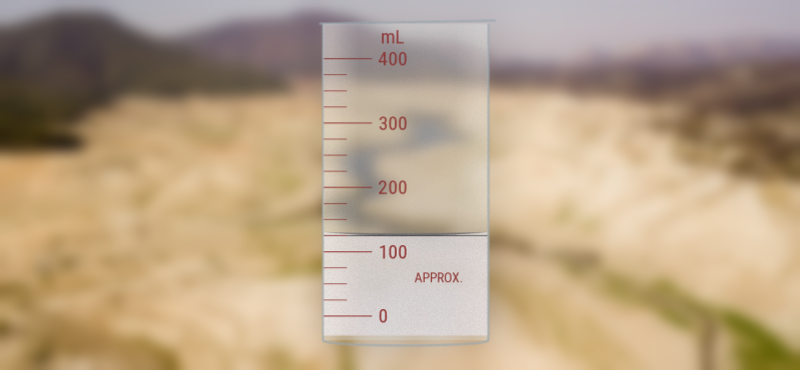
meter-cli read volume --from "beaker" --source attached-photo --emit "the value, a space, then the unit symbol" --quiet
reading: 125 mL
